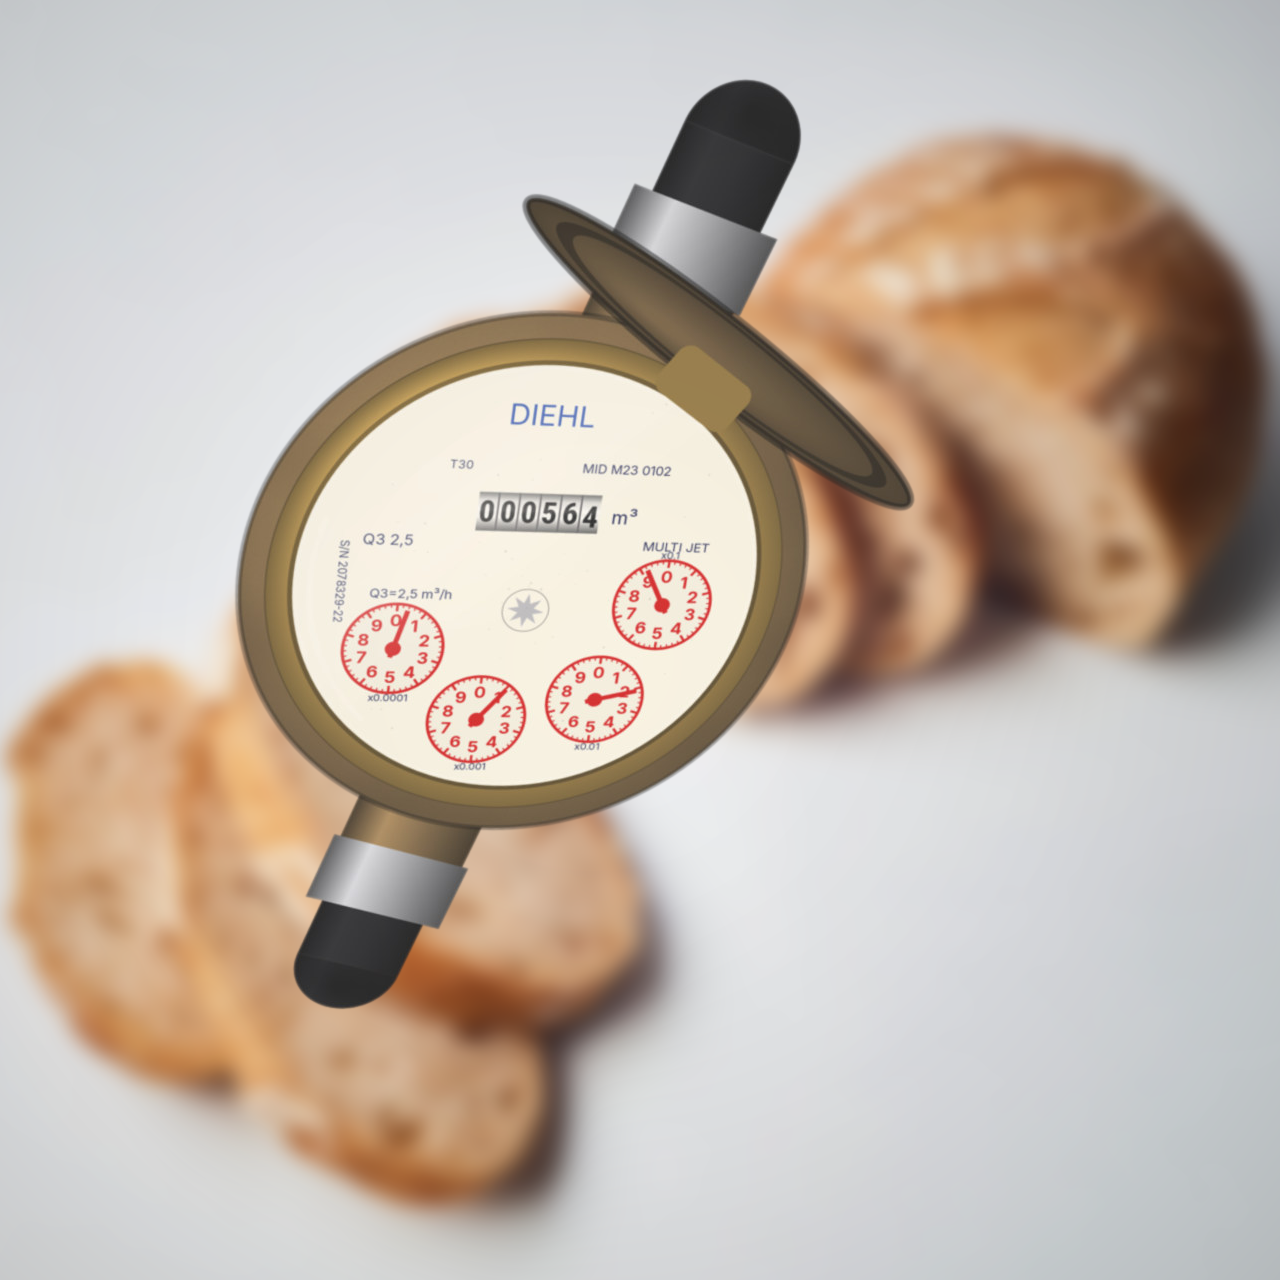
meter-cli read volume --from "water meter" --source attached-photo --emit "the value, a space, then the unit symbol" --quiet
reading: 563.9210 m³
